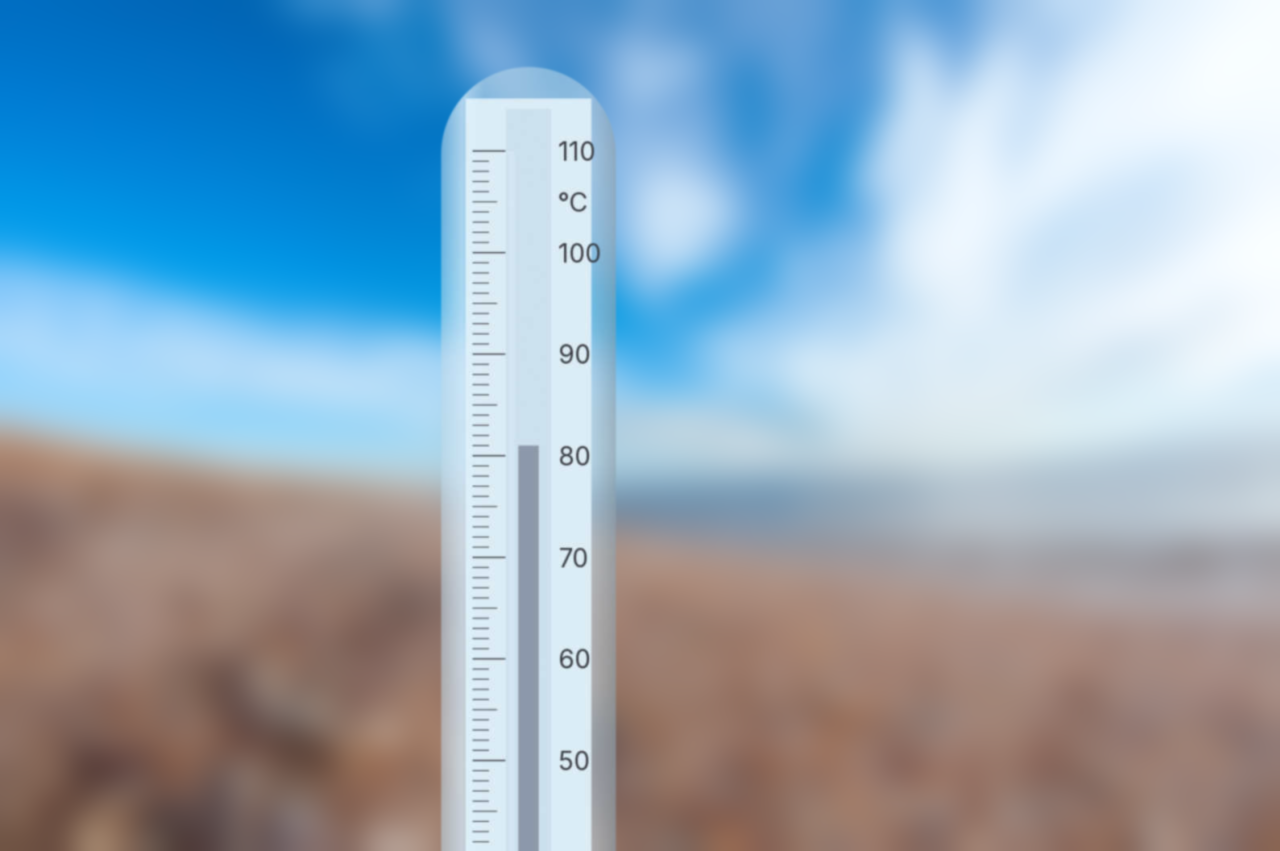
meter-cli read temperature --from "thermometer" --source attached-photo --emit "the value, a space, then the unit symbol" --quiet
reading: 81 °C
